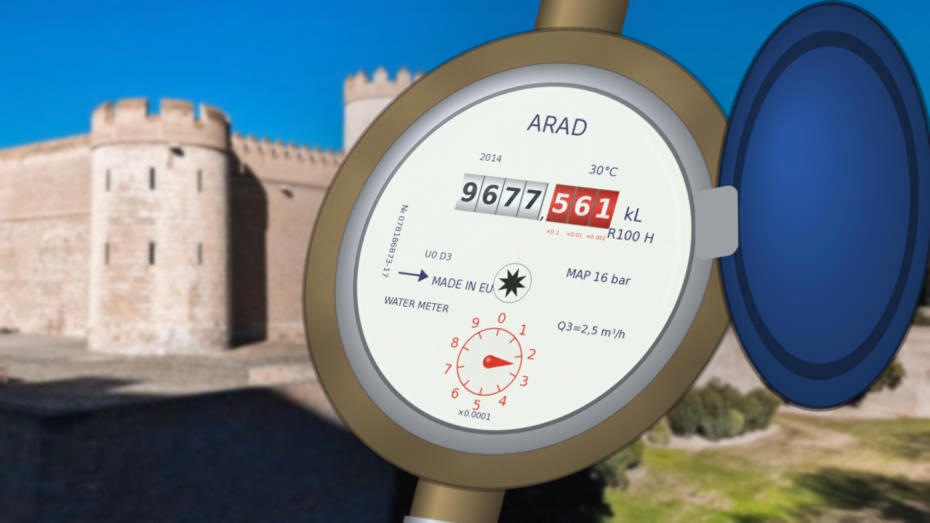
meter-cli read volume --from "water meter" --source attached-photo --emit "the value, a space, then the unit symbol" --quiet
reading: 9677.5612 kL
